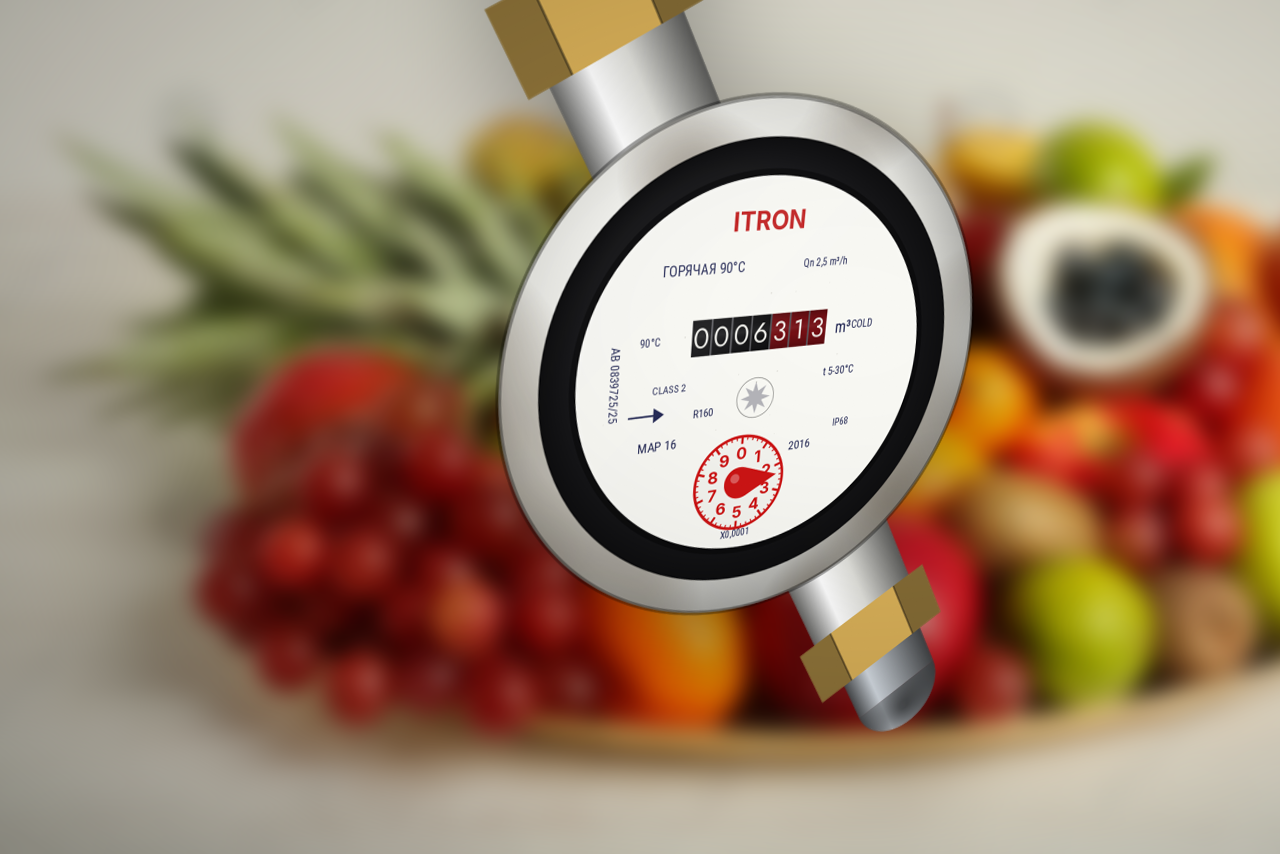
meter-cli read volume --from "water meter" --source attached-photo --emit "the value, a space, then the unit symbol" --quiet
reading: 6.3132 m³
